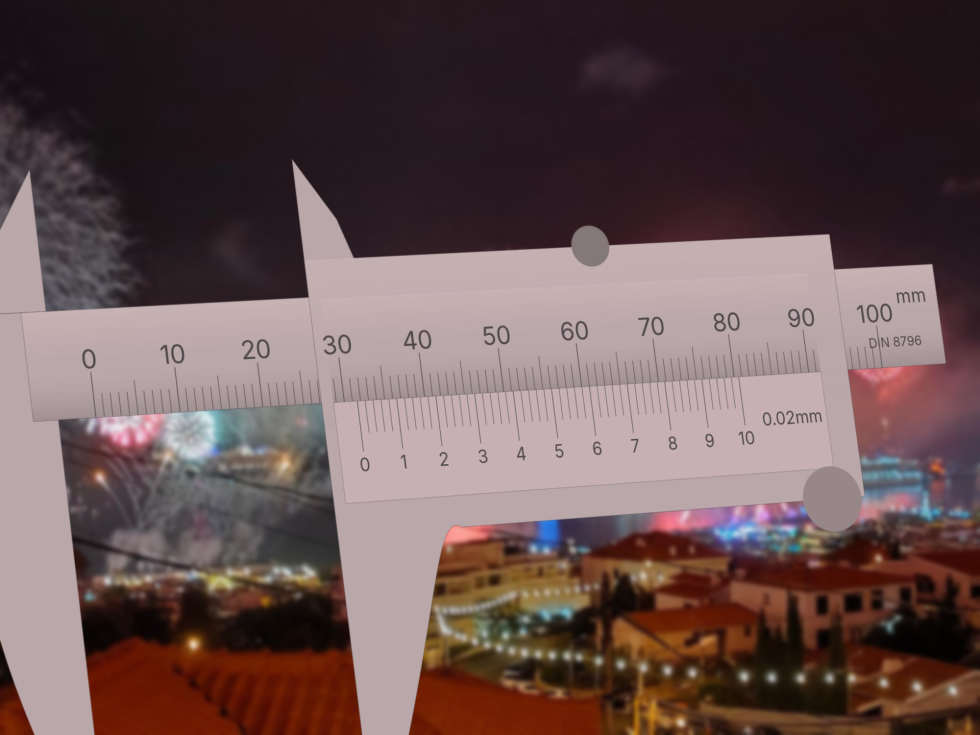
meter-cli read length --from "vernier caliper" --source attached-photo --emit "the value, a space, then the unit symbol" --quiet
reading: 31.6 mm
